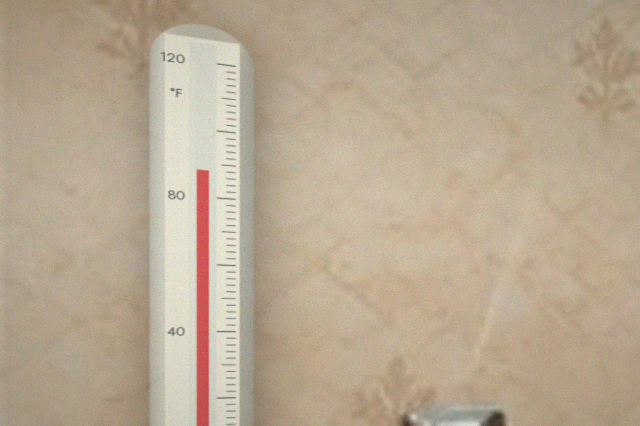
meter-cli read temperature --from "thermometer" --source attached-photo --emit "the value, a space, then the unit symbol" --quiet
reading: 88 °F
